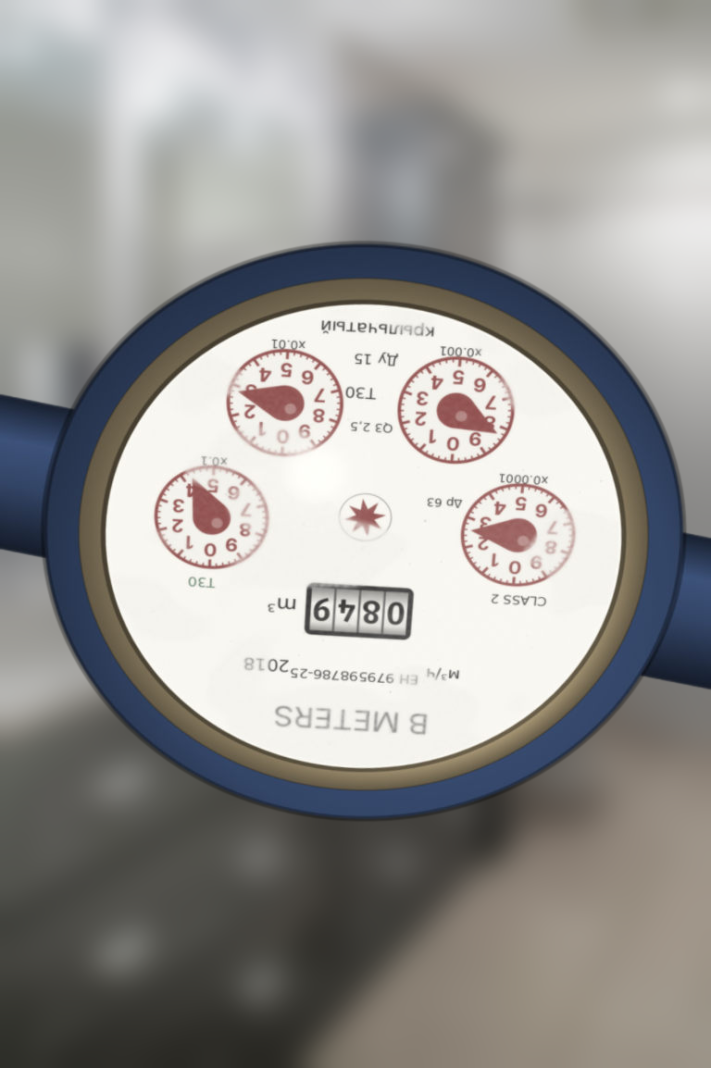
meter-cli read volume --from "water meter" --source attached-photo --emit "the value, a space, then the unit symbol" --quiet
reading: 849.4282 m³
